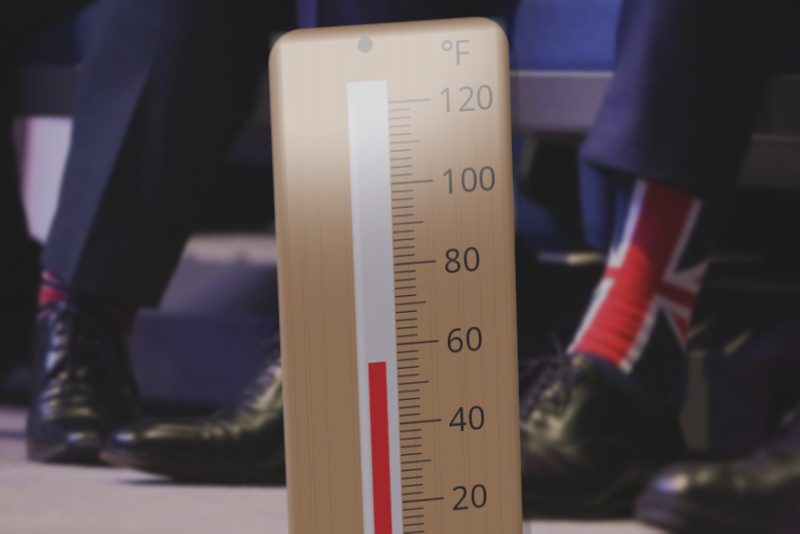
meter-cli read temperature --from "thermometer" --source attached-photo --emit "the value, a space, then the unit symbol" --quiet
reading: 56 °F
